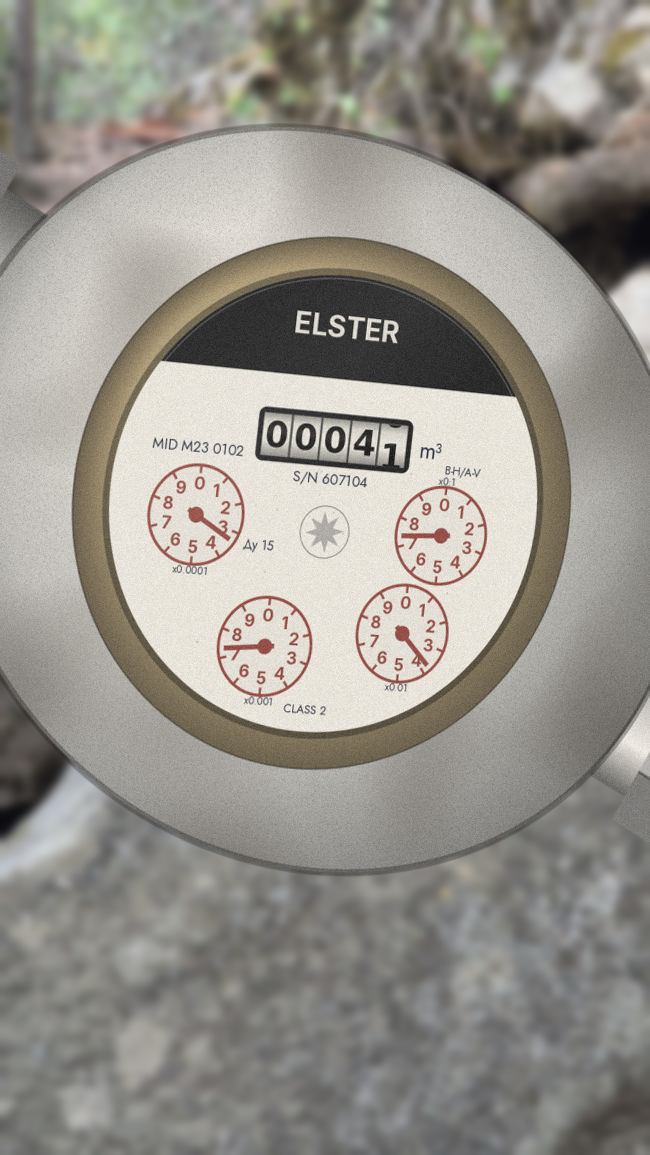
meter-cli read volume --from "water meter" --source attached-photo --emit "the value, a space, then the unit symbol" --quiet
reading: 40.7373 m³
